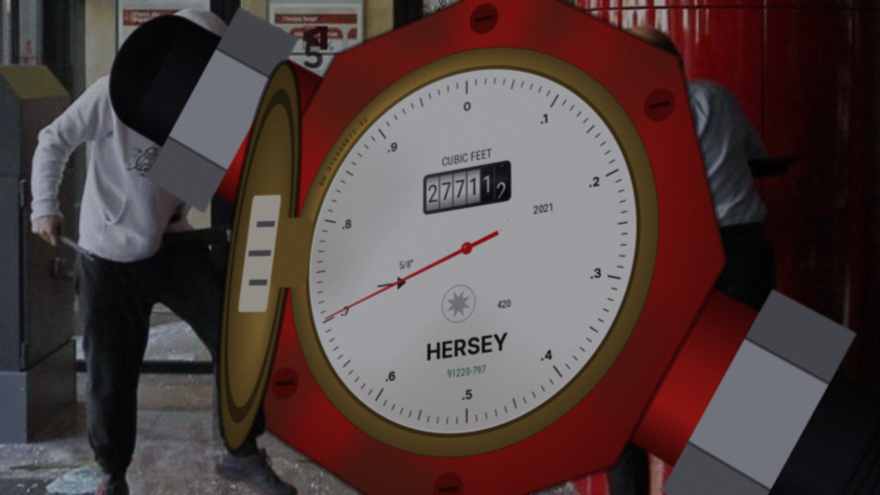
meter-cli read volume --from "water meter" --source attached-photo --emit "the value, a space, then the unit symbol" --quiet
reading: 277111.70 ft³
